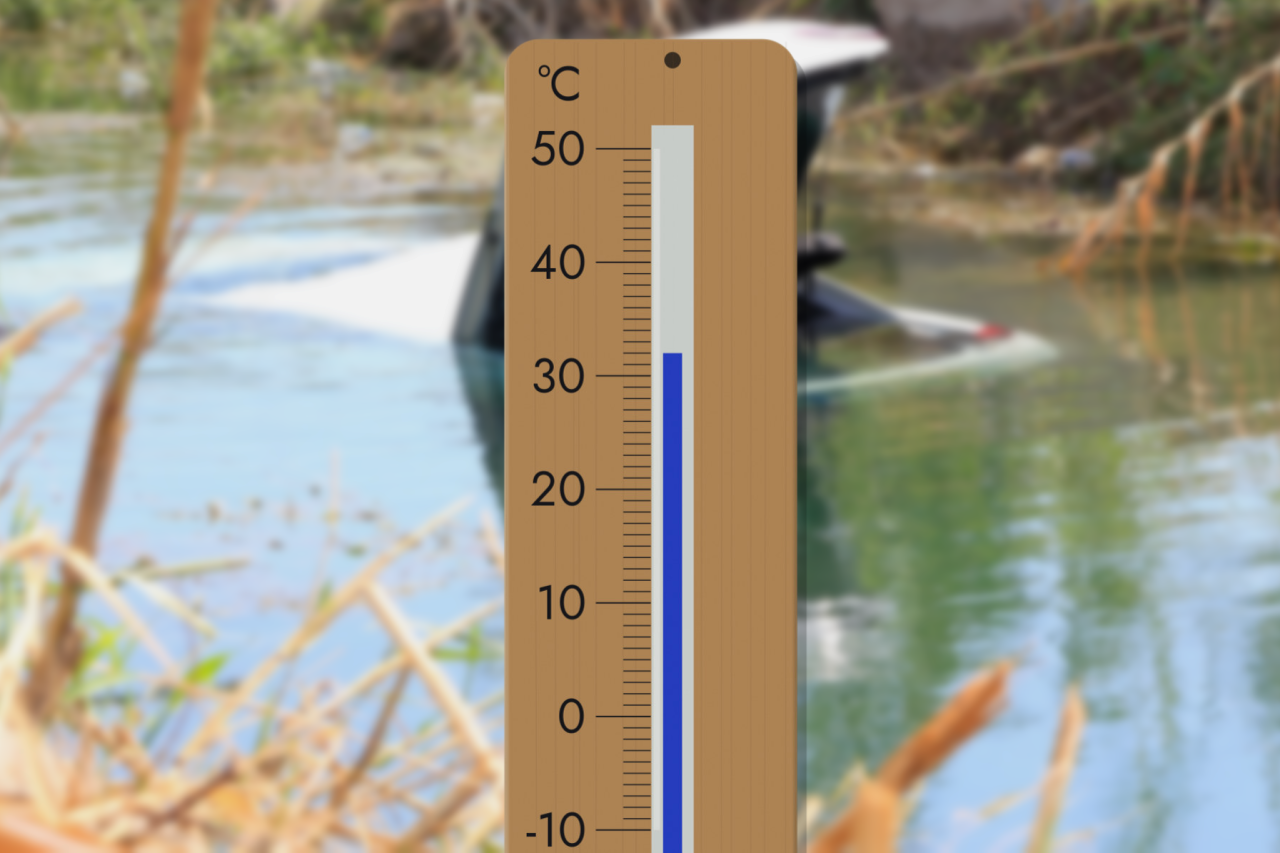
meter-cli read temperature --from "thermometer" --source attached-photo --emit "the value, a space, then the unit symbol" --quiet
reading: 32 °C
